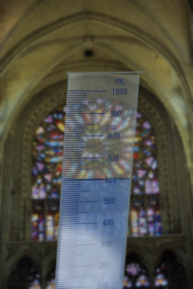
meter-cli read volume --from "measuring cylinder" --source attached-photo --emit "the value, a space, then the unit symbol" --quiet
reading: 600 mL
